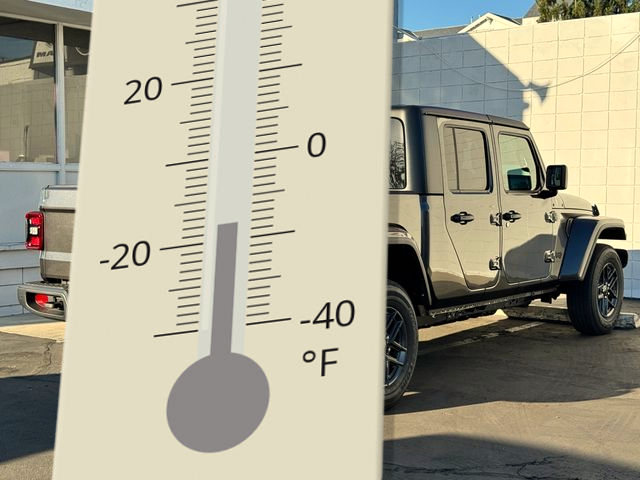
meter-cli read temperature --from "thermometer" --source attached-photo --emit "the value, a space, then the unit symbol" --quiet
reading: -16 °F
